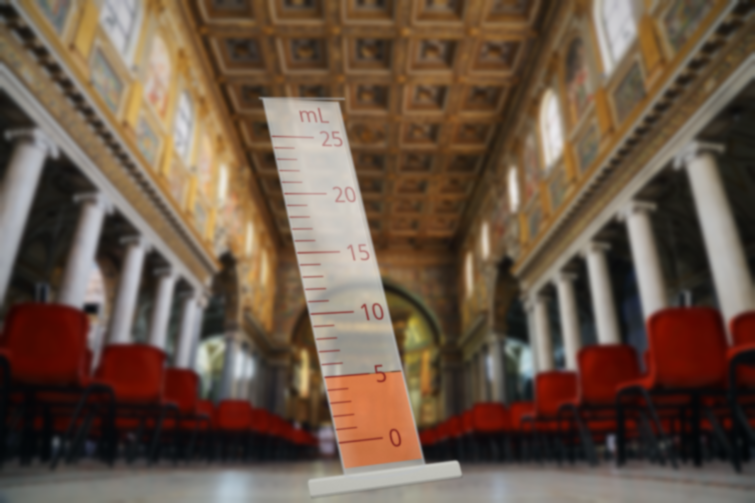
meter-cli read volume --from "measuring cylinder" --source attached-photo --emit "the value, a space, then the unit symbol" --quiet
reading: 5 mL
